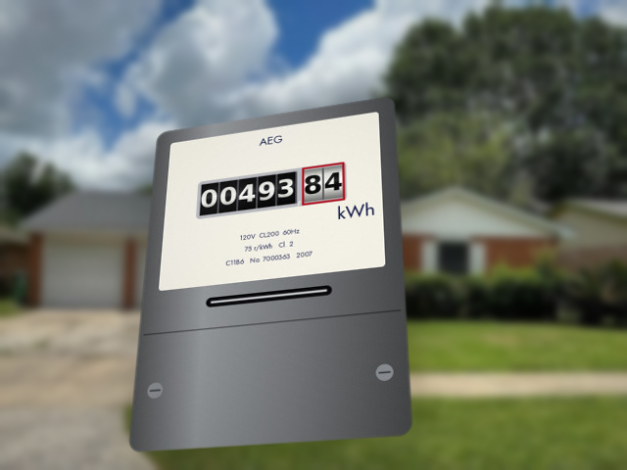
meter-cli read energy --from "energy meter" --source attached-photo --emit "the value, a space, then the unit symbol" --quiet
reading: 493.84 kWh
